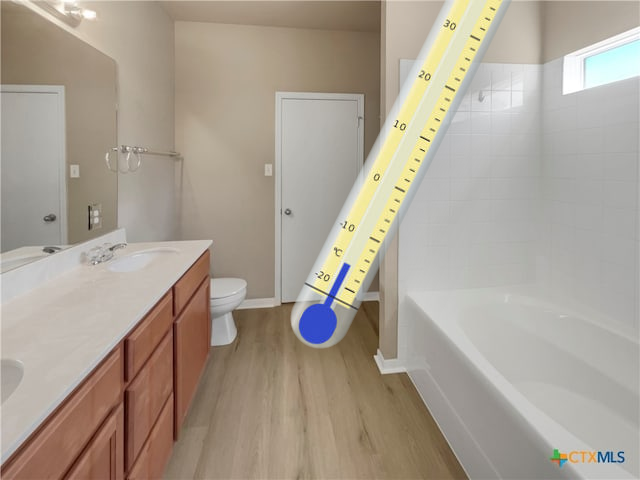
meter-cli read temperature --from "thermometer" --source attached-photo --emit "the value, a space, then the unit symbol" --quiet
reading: -16 °C
